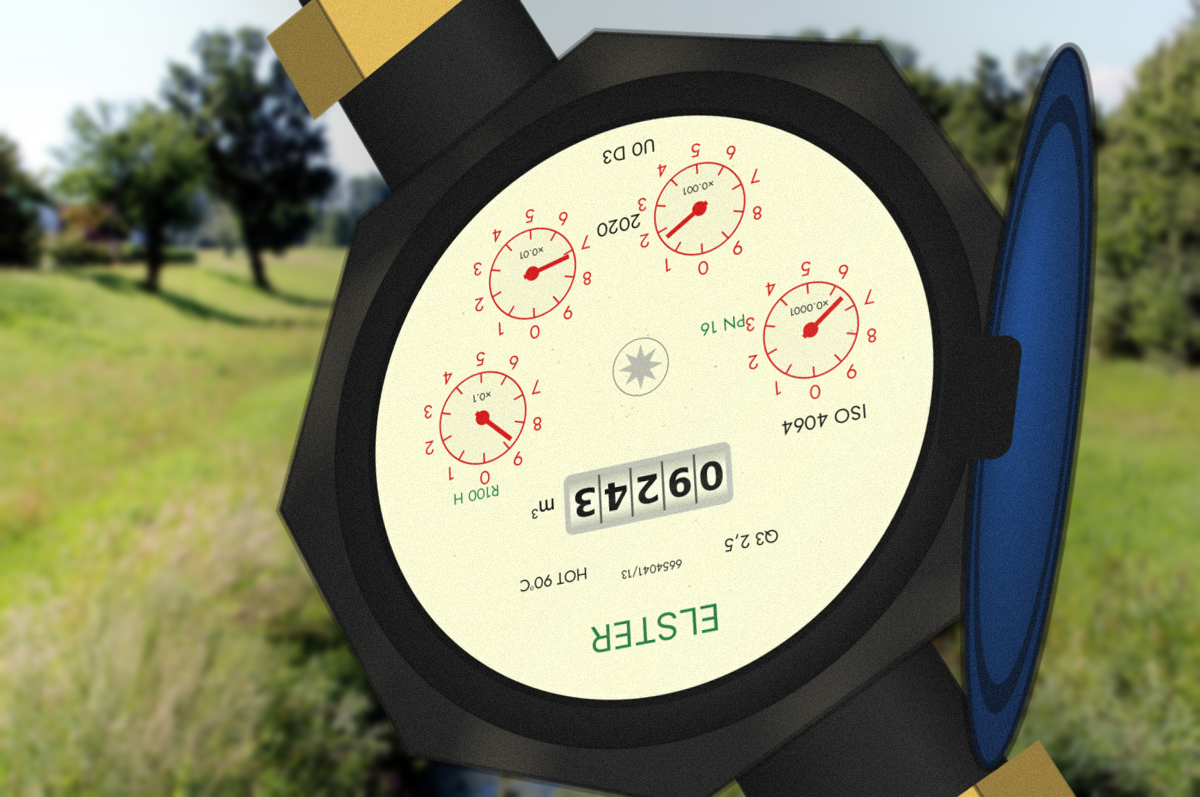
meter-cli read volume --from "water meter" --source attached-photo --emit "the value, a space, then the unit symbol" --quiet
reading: 9243.8716 m³
